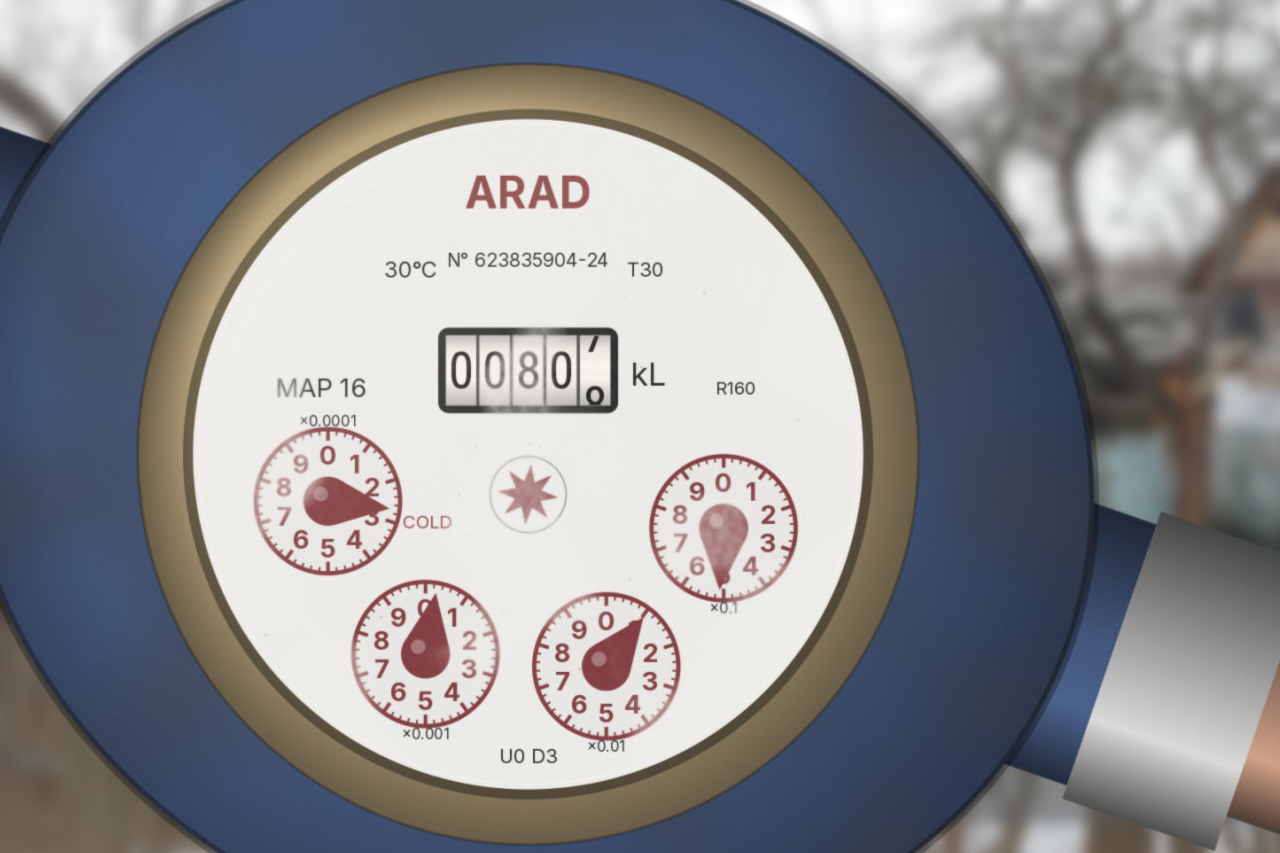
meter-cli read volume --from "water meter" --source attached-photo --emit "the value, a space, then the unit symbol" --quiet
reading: 807.5102 kL
